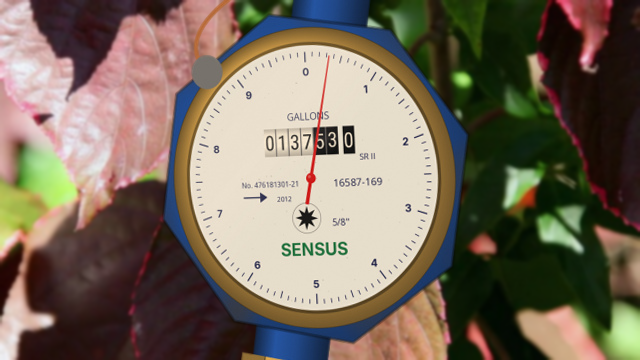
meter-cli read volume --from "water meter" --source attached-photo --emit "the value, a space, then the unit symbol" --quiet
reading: 137530.3 gal
